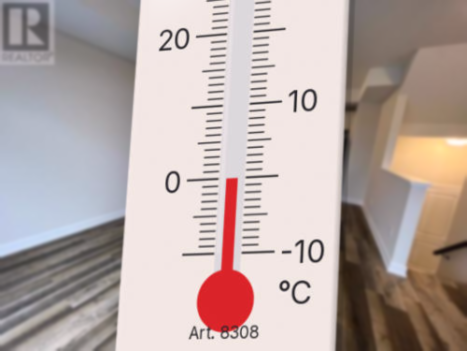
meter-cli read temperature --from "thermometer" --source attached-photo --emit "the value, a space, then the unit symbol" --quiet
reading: 0 °C
